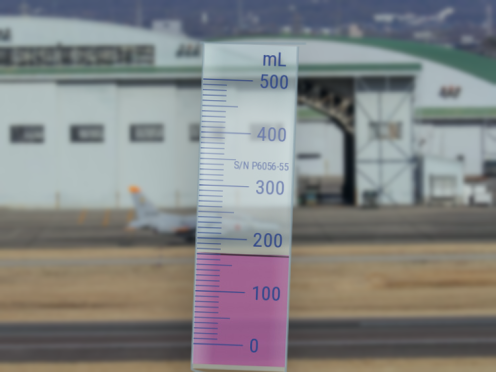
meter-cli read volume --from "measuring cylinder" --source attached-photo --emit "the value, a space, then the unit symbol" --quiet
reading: 170 mL
